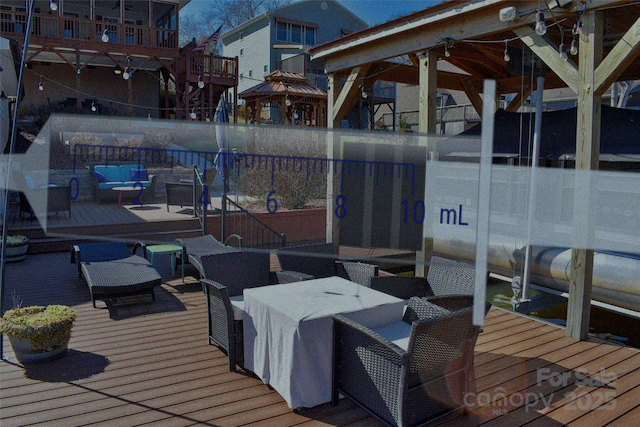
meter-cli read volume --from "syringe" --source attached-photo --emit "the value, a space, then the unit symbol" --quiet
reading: 8 mL
